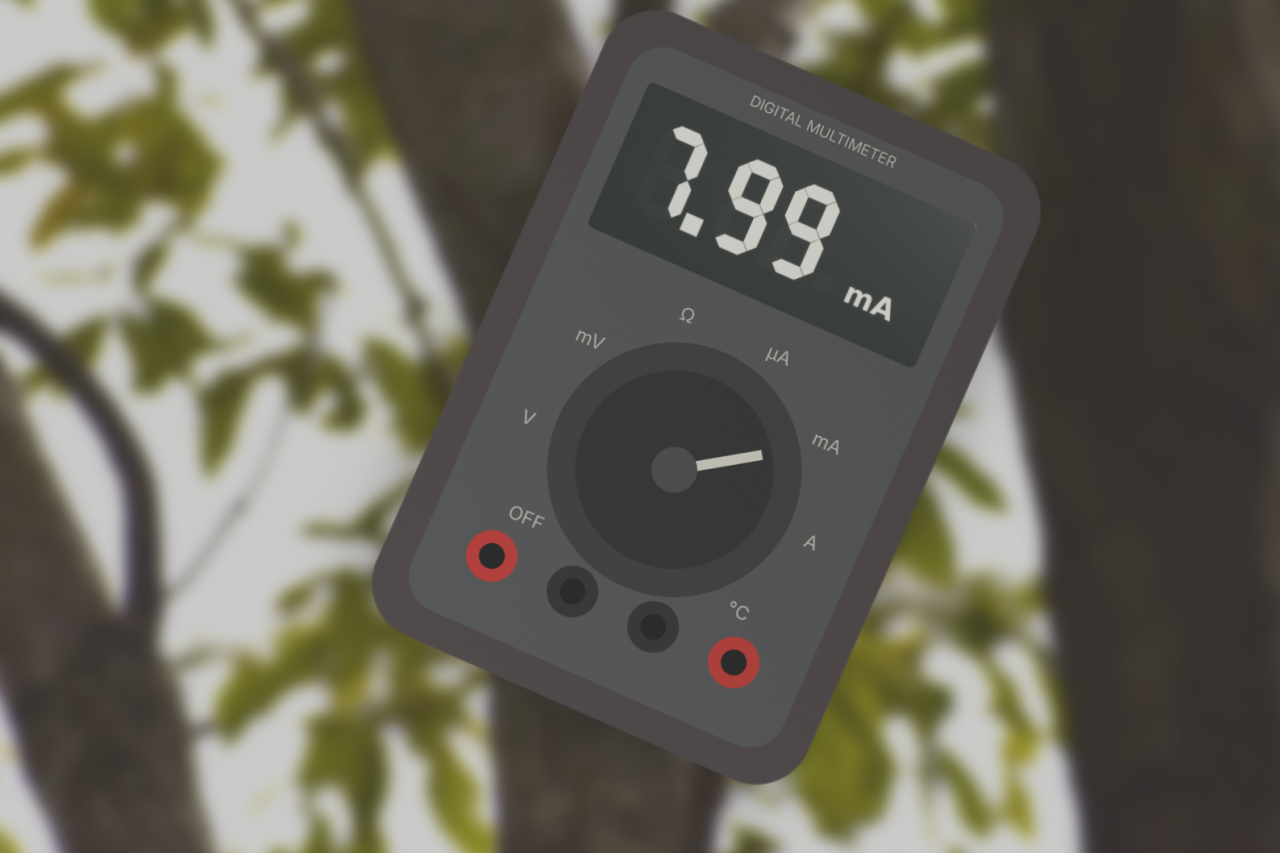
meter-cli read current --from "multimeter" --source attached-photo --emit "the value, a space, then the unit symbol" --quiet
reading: 7.99 mA
